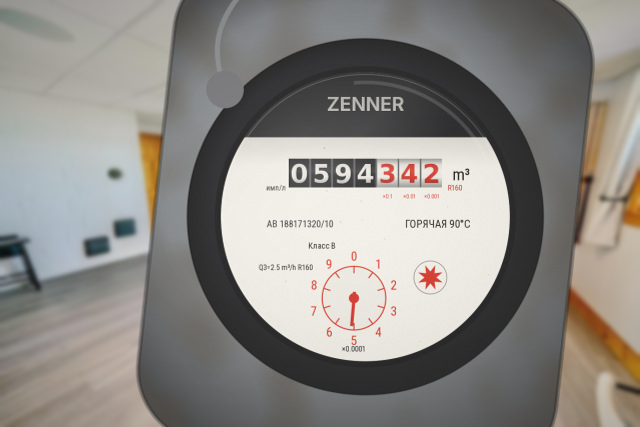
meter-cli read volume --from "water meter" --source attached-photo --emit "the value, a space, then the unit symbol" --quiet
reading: 594.3425 m³
